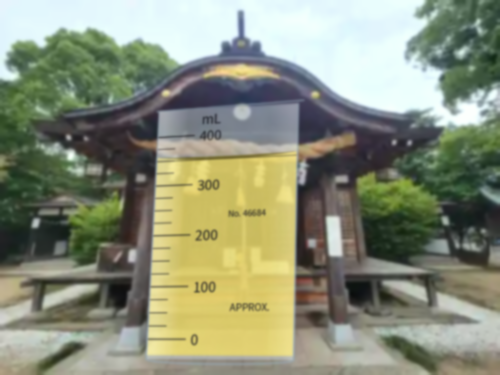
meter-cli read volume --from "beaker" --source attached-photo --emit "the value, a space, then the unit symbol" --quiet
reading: 350 mL
